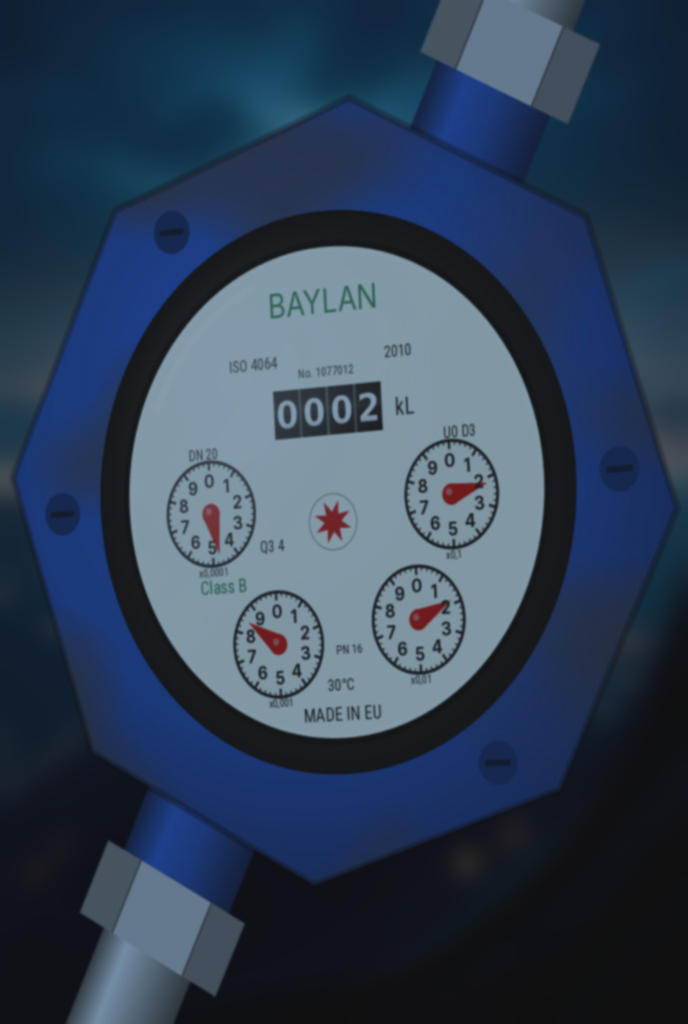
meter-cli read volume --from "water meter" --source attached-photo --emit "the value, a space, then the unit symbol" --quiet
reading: 2.2184 kL
